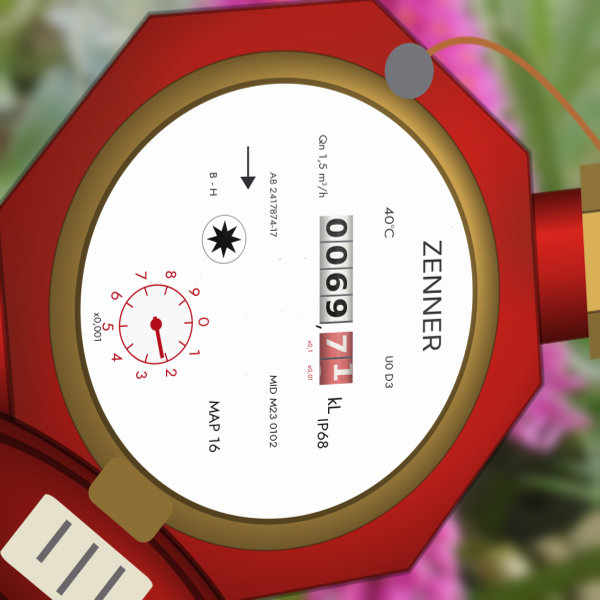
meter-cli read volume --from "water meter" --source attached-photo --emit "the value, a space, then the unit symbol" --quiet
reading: 69.712 kL
